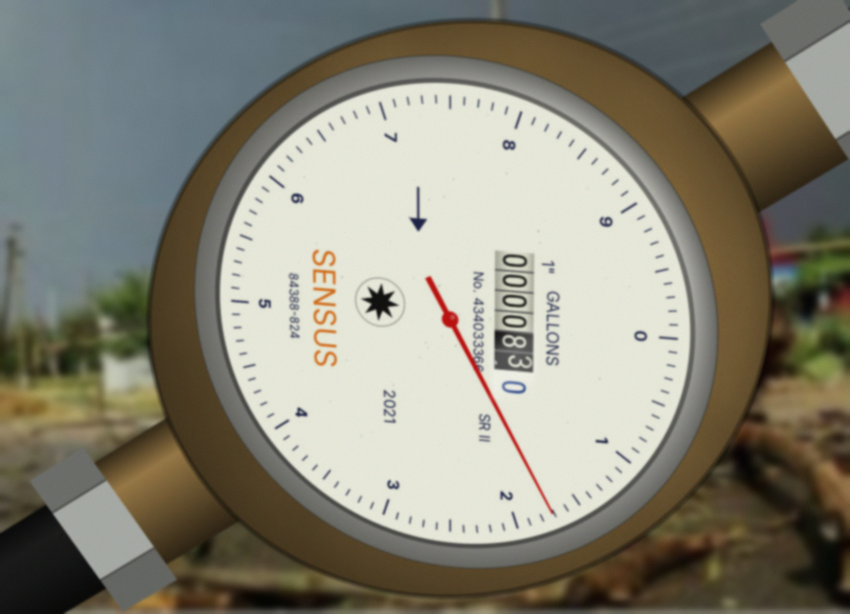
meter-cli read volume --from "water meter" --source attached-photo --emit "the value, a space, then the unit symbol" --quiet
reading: 831.7 gal
